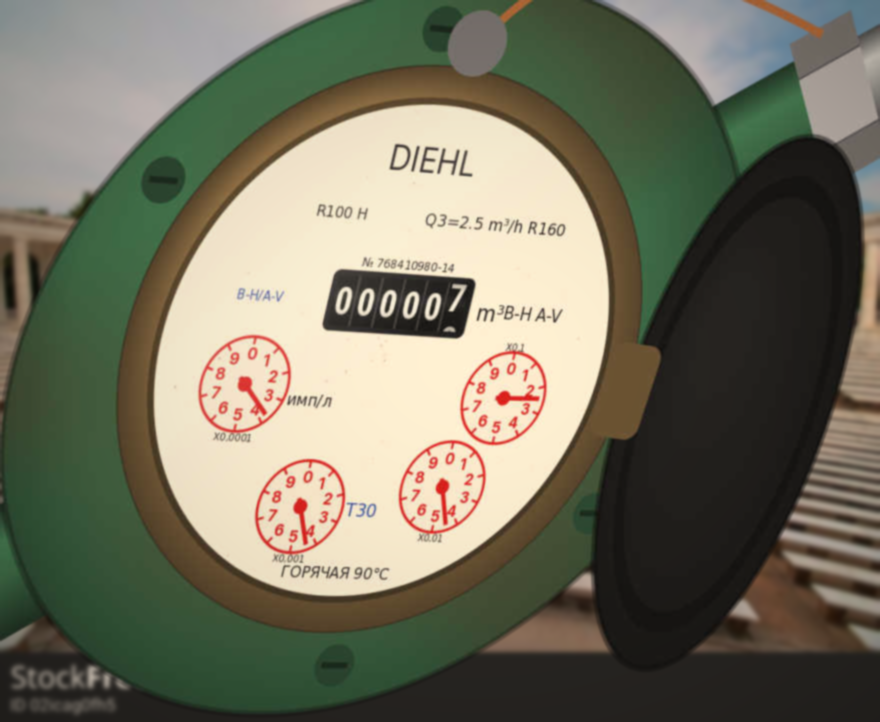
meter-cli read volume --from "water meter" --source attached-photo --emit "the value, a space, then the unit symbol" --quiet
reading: 7.2443 m³
